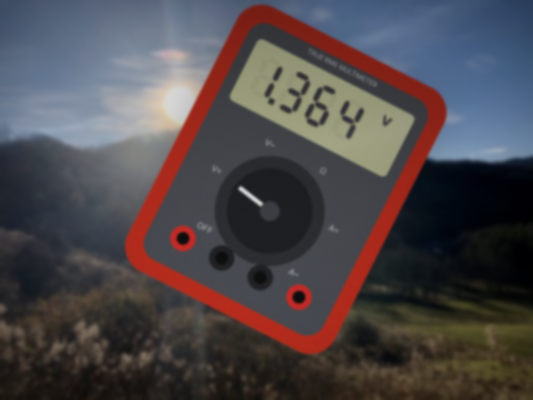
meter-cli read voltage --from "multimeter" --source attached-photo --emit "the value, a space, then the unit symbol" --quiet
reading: 1.364 V
